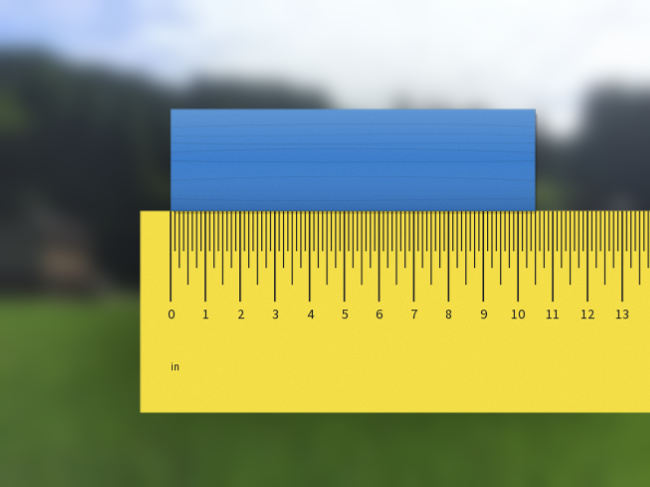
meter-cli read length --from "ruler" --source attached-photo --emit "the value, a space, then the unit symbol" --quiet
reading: 10.5 in
